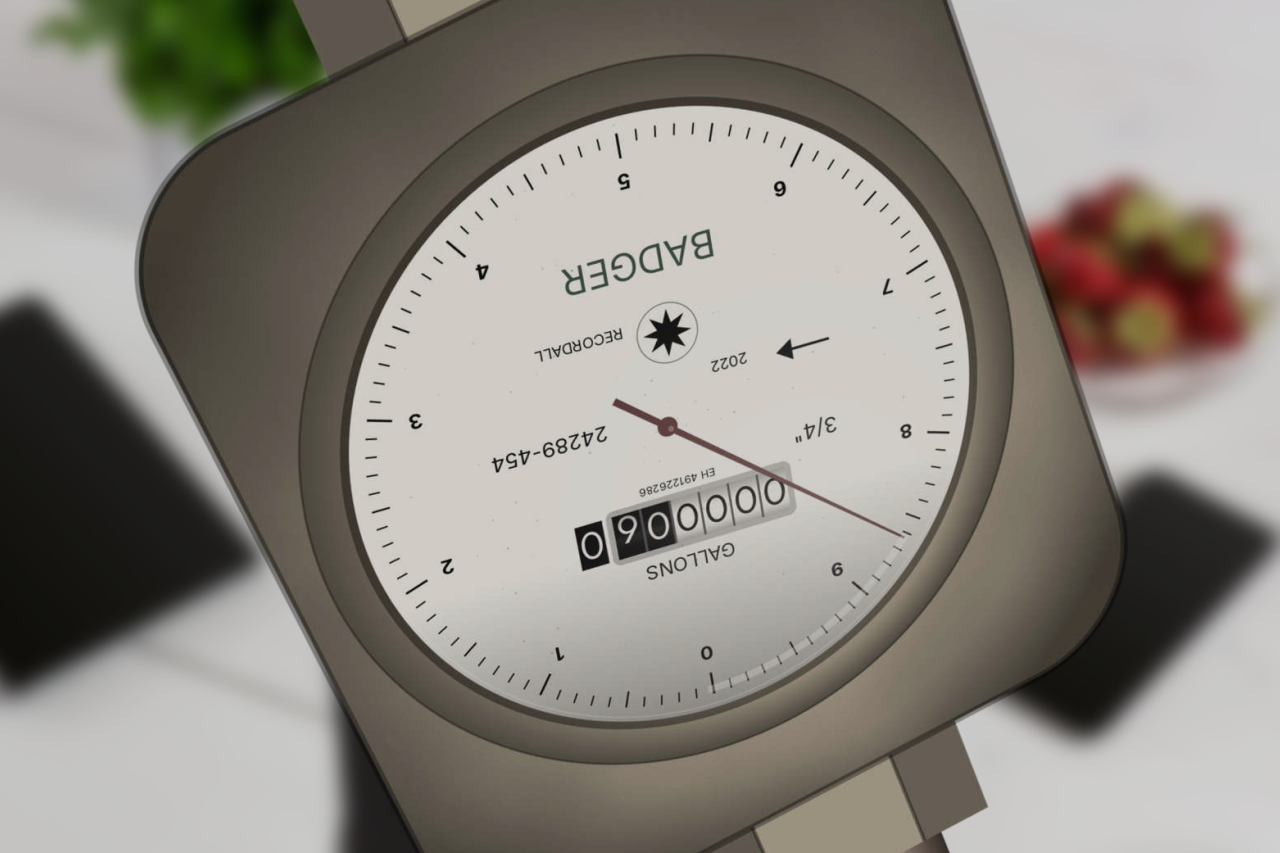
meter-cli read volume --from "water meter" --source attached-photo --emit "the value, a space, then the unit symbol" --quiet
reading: 58.6 gal
